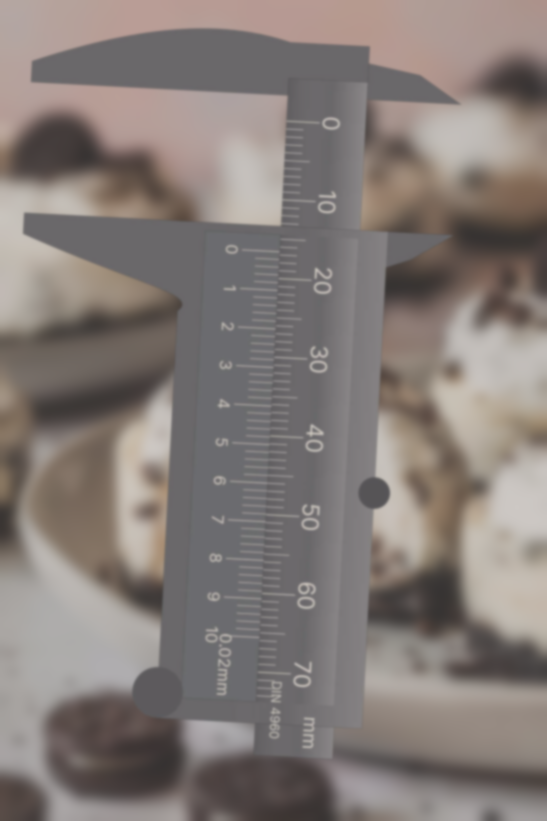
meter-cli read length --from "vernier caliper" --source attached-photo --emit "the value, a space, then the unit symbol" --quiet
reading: 16.6 mm
